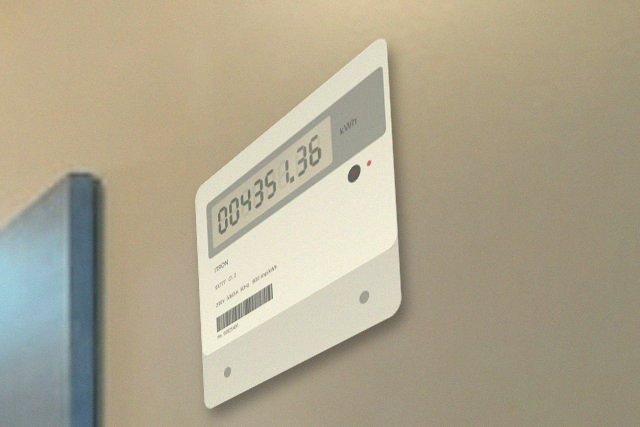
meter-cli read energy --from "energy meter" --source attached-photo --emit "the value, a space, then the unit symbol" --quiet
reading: 4351.36 kWh
